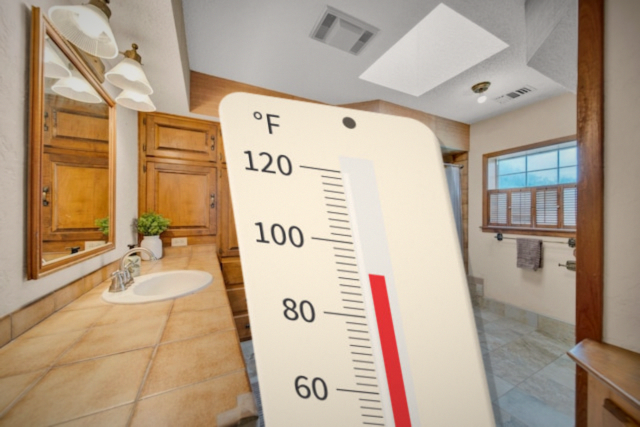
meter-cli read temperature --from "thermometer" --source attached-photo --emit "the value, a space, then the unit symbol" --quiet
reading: 92 °F
